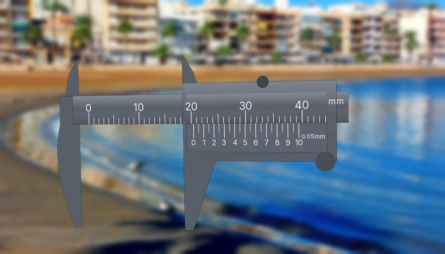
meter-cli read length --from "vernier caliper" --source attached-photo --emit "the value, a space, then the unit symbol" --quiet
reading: 20.4 mm
